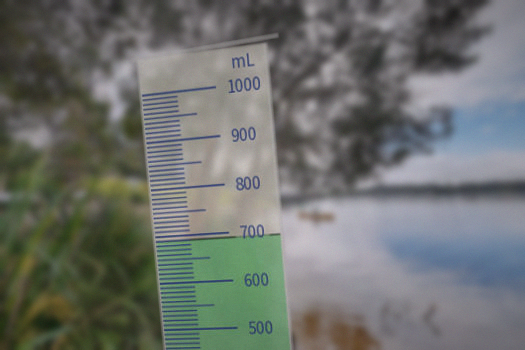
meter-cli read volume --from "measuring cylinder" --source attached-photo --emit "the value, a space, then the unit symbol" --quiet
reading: 690 mL
